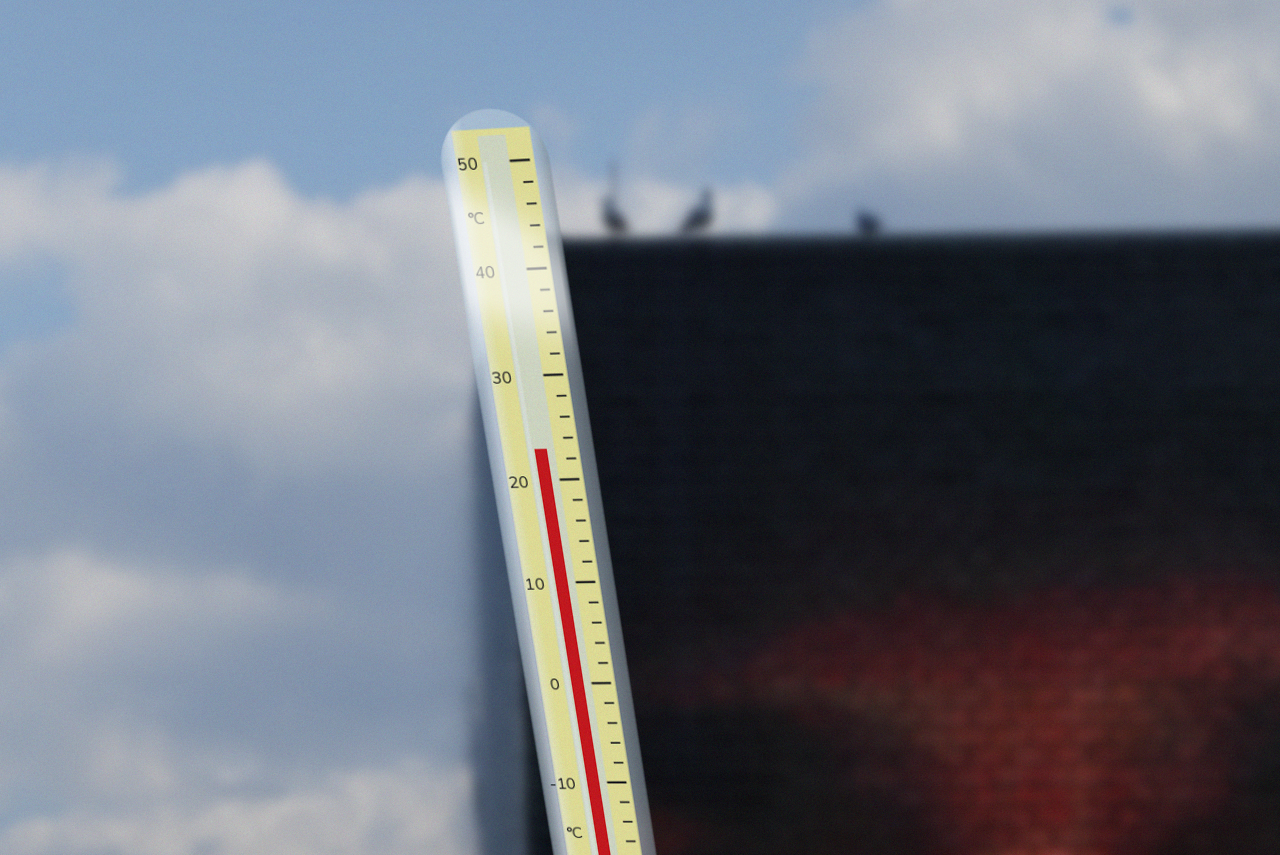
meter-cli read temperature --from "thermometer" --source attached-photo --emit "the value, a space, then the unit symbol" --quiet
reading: 23 °C
